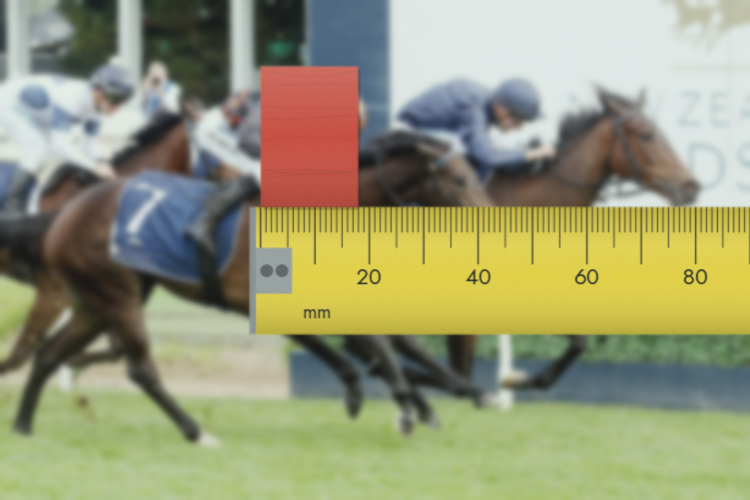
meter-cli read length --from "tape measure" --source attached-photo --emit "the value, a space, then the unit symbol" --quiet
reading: 18 mm
